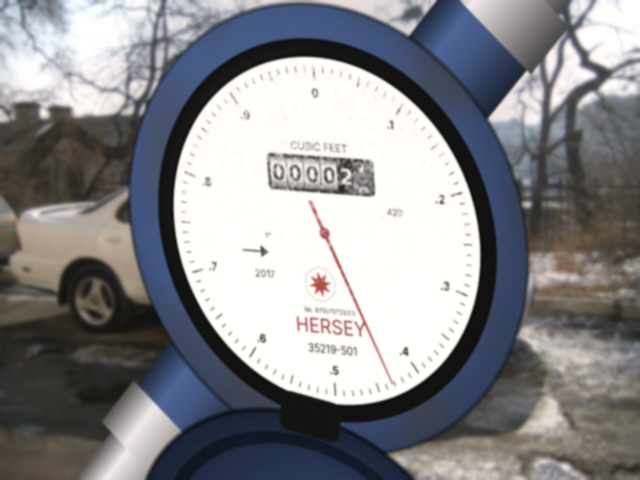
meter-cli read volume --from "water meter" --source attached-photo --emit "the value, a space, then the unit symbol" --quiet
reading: 27.43 ft³
